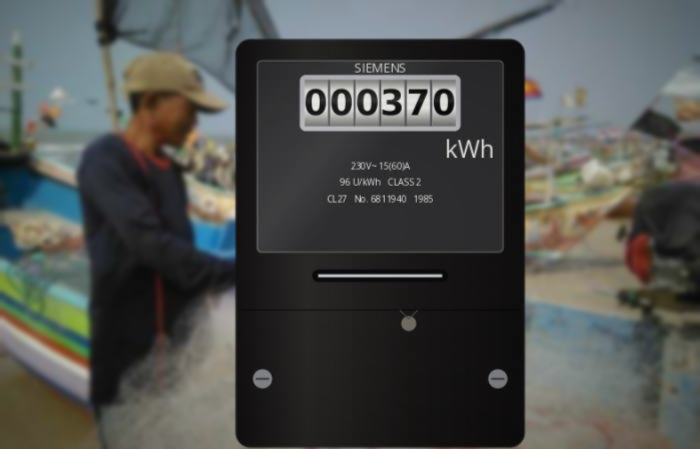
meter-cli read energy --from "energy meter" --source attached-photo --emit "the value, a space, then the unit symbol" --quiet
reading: 370 kWh
